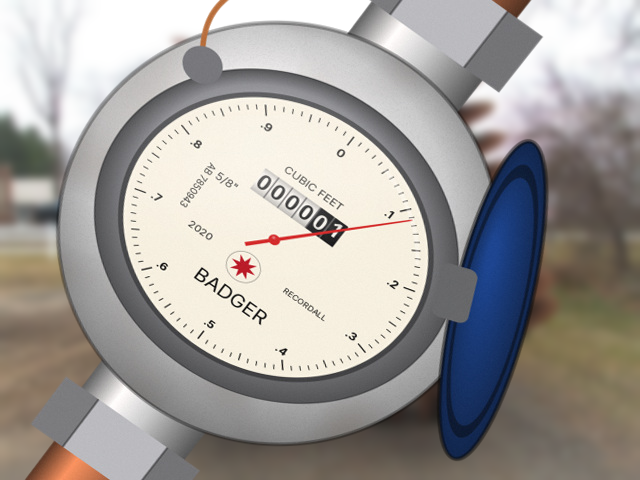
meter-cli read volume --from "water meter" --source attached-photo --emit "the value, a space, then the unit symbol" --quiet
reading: 1.11 ft³
